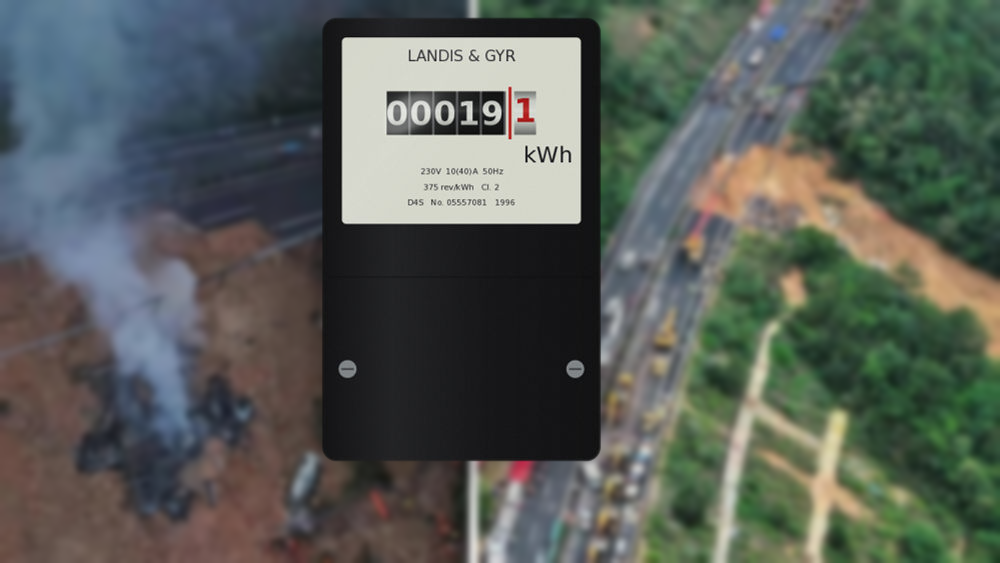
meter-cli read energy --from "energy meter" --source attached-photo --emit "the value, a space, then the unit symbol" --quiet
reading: 19.1 kWh
